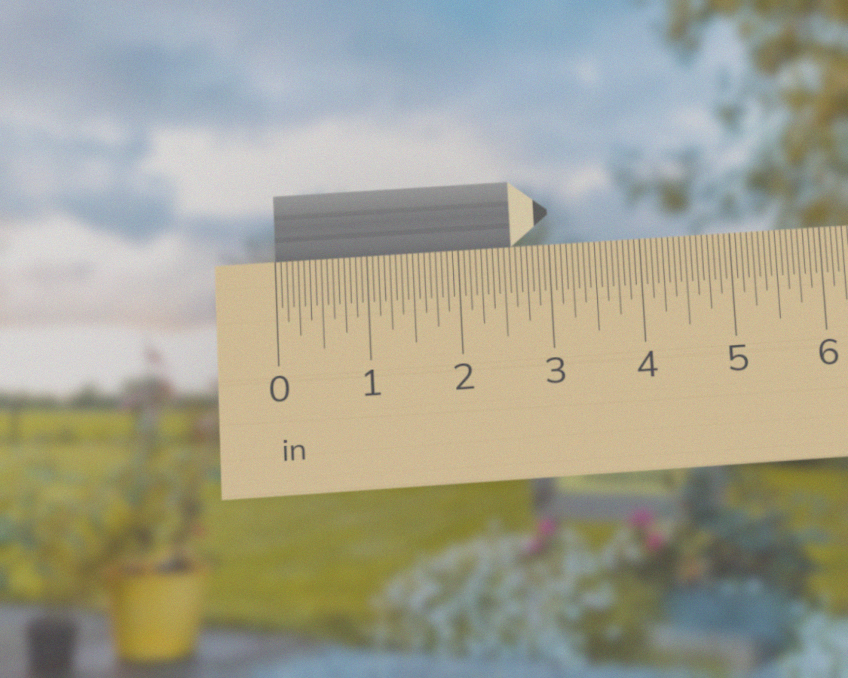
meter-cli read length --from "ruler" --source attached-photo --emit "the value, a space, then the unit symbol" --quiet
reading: 3 in
